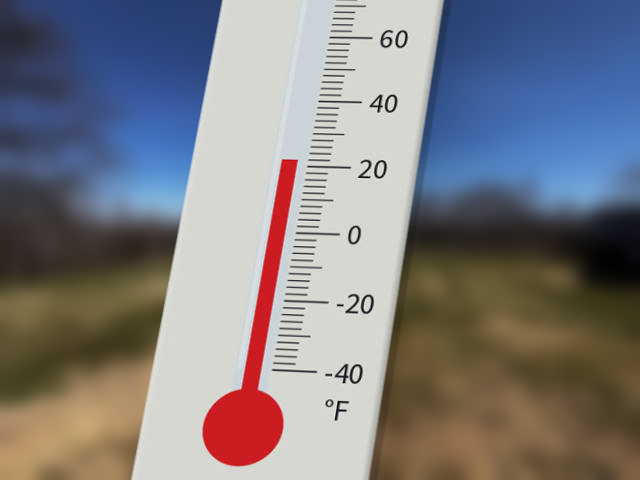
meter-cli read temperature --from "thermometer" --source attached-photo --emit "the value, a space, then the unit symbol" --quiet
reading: 22 °F
